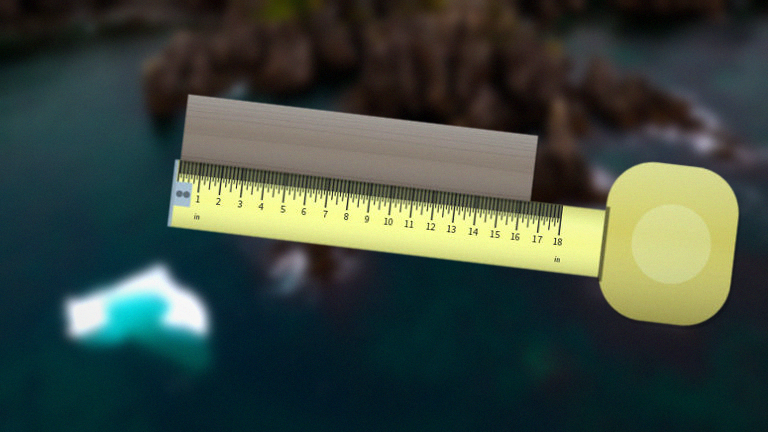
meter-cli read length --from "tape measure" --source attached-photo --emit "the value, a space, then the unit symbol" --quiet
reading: 16.5 in
